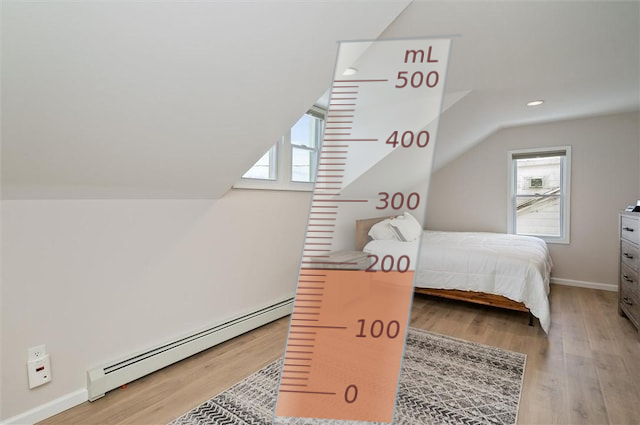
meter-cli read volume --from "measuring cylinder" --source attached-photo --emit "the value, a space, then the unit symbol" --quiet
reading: 190 mL
